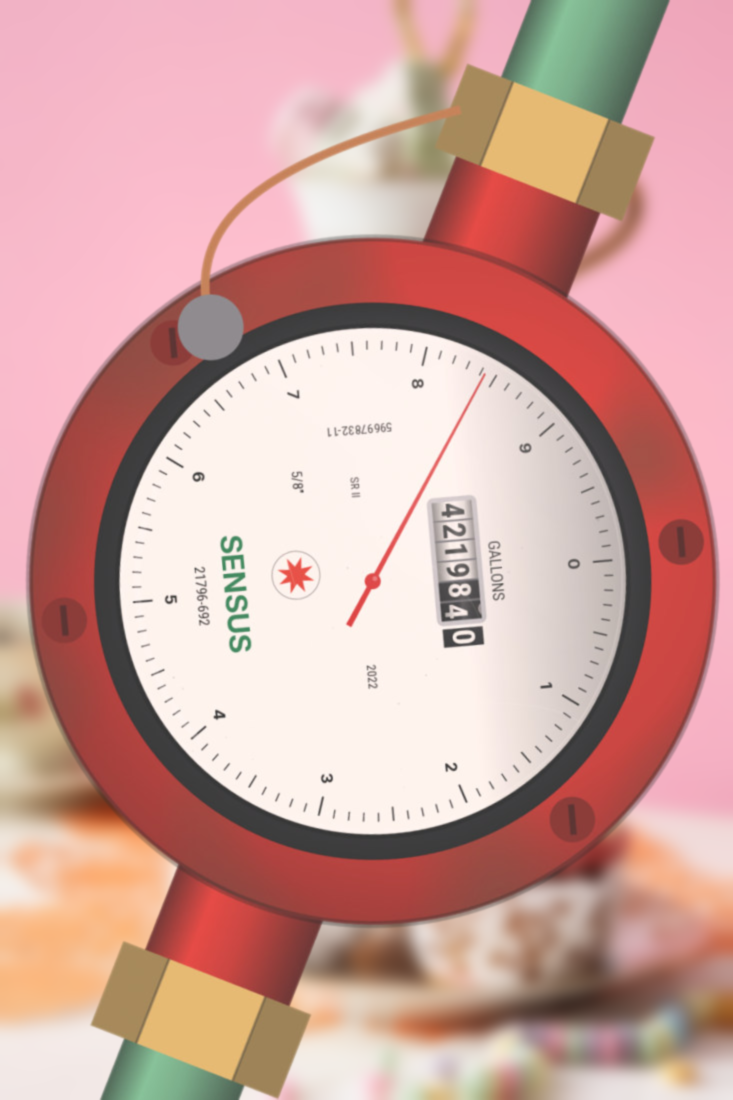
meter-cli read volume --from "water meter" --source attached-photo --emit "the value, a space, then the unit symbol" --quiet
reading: 4219838.4 gal
